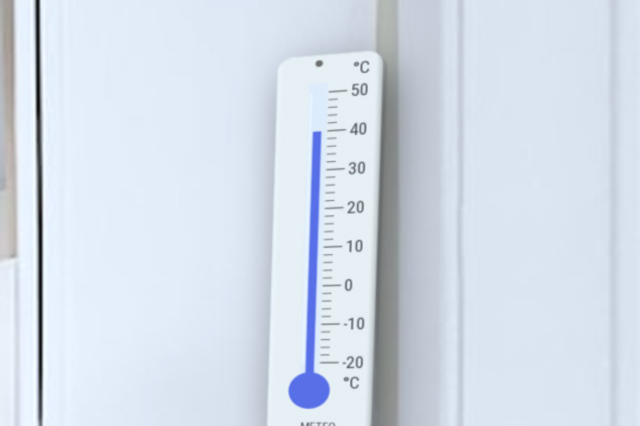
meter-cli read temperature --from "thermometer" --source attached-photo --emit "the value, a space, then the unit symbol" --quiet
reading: 40 °C
